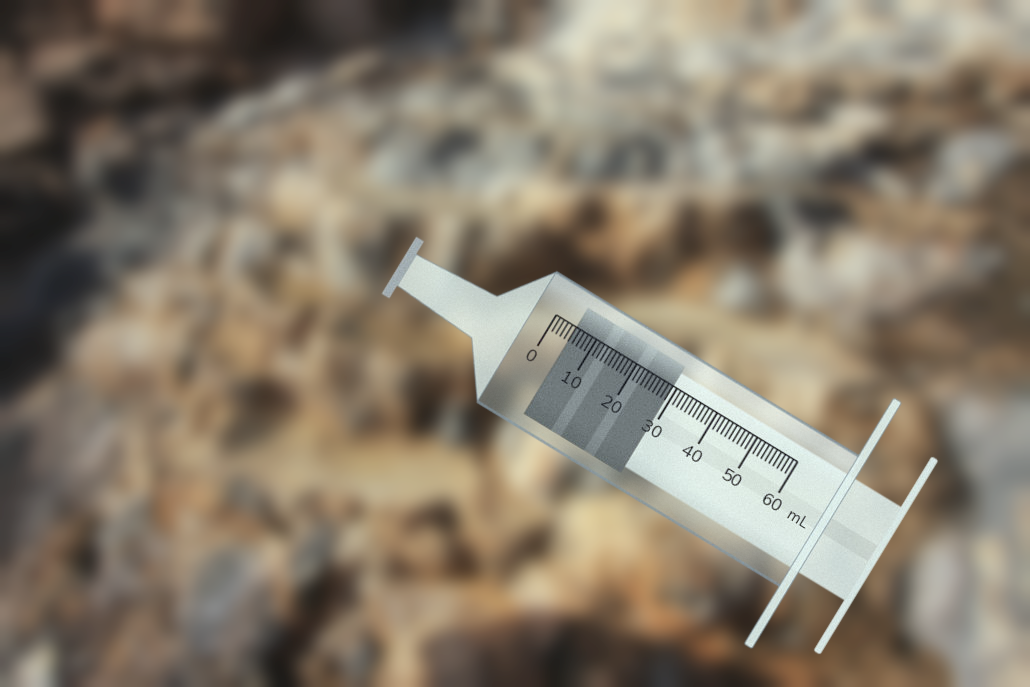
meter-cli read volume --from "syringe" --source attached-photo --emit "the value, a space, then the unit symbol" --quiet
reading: 5 mL
